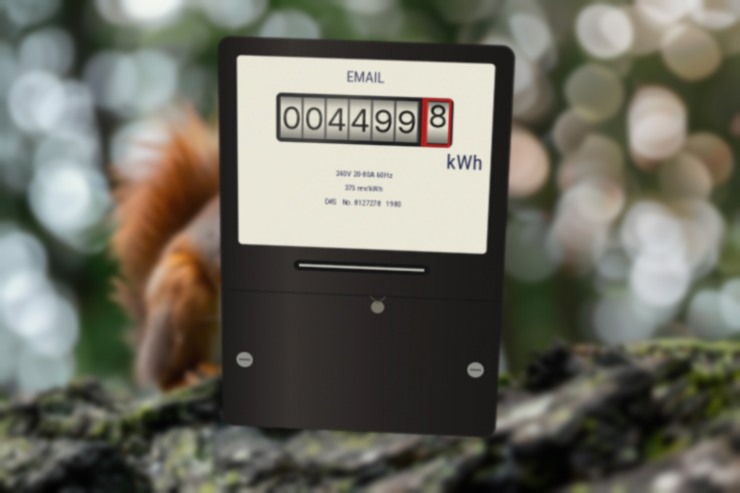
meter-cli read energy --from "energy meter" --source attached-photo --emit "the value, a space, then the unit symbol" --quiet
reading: 4499.8 kWh
